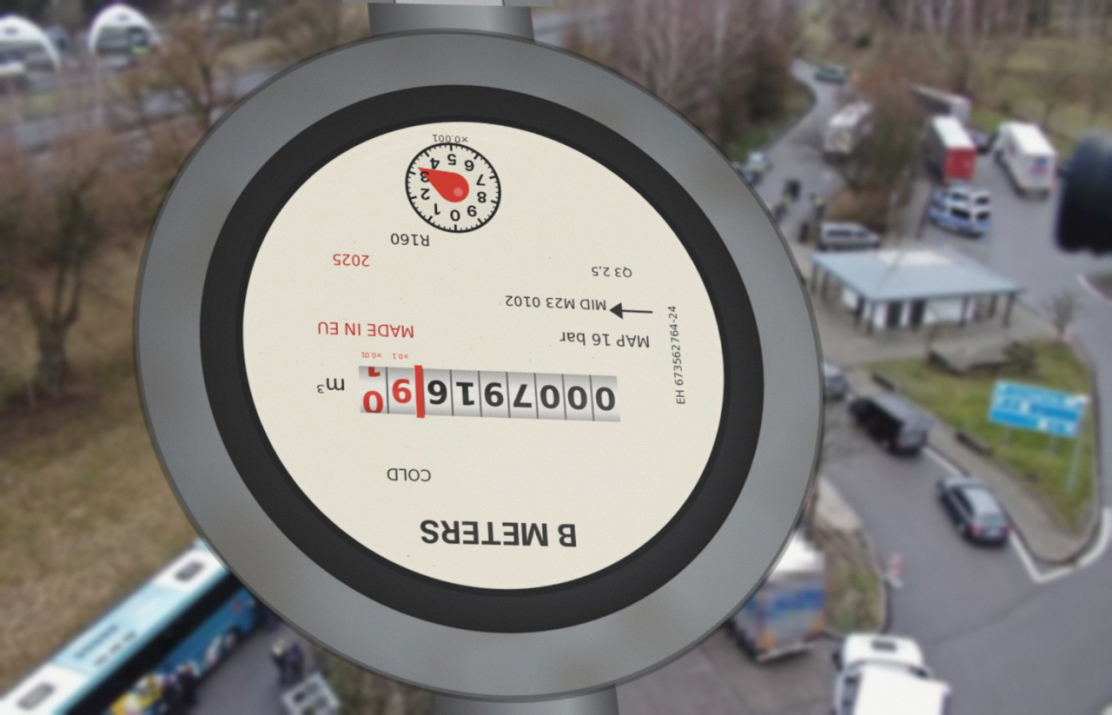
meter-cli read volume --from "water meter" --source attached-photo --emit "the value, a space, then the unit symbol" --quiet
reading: 7916.903 m³
